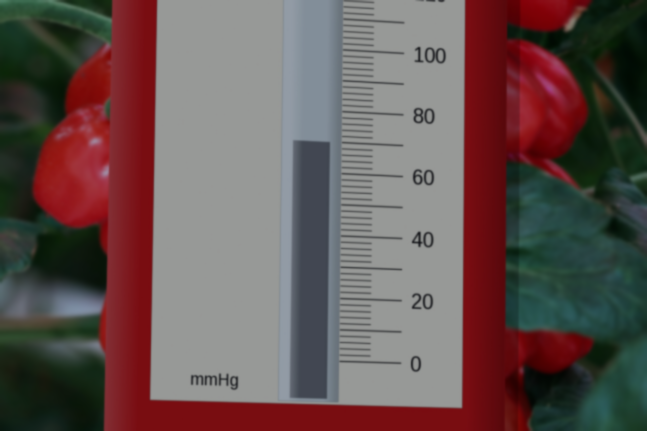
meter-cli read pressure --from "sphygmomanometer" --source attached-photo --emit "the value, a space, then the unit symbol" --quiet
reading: 70 mmHg
